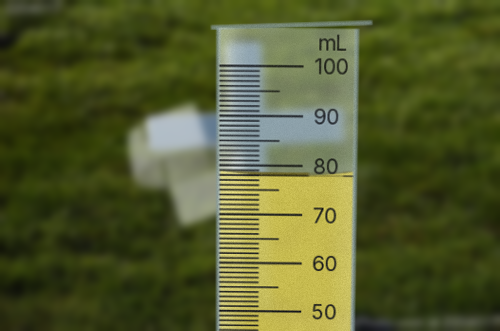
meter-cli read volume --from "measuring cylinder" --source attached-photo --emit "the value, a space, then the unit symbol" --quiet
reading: 78 mL
